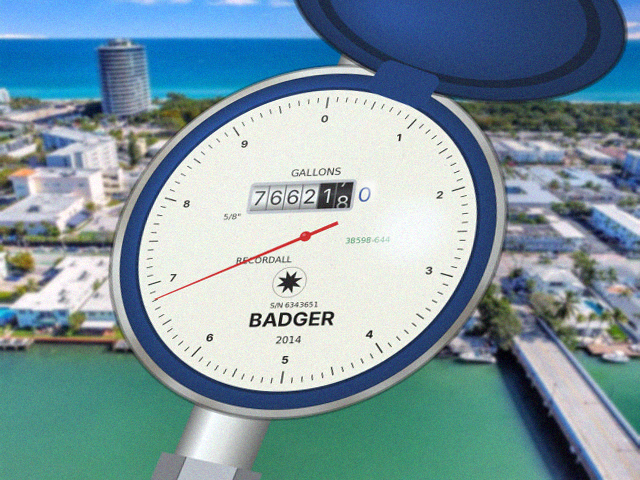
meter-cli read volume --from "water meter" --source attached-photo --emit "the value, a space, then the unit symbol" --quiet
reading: 7662176.8 gal
